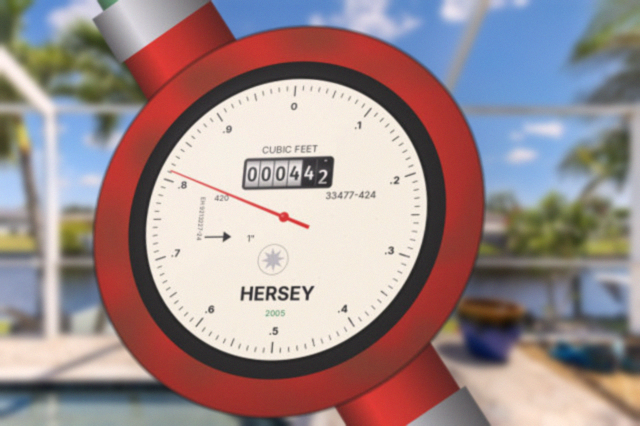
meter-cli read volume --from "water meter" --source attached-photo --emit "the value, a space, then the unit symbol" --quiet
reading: 441.81 ft³
